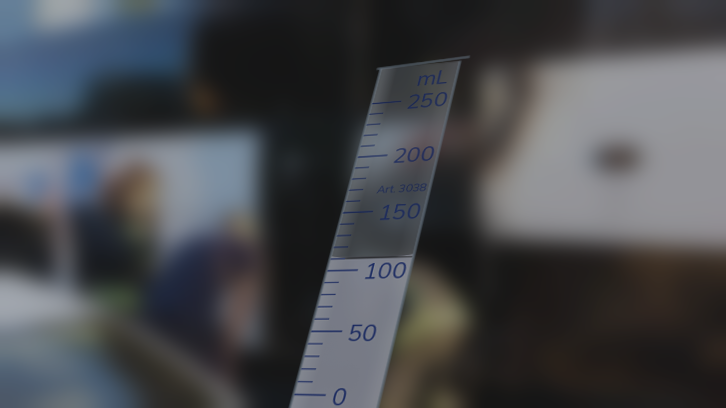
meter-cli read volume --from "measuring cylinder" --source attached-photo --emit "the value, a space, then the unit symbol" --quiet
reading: 110 mL
